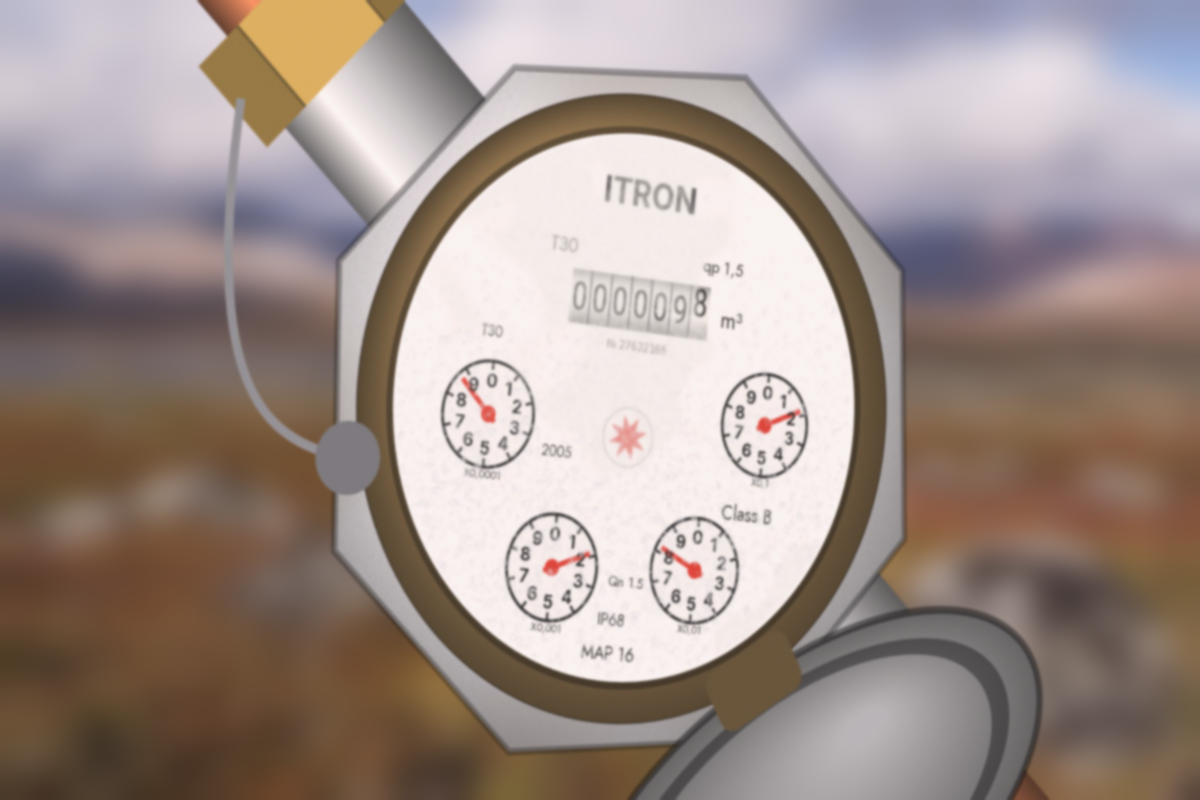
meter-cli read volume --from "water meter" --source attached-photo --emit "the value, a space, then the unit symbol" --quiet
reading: 98.1818 m³
